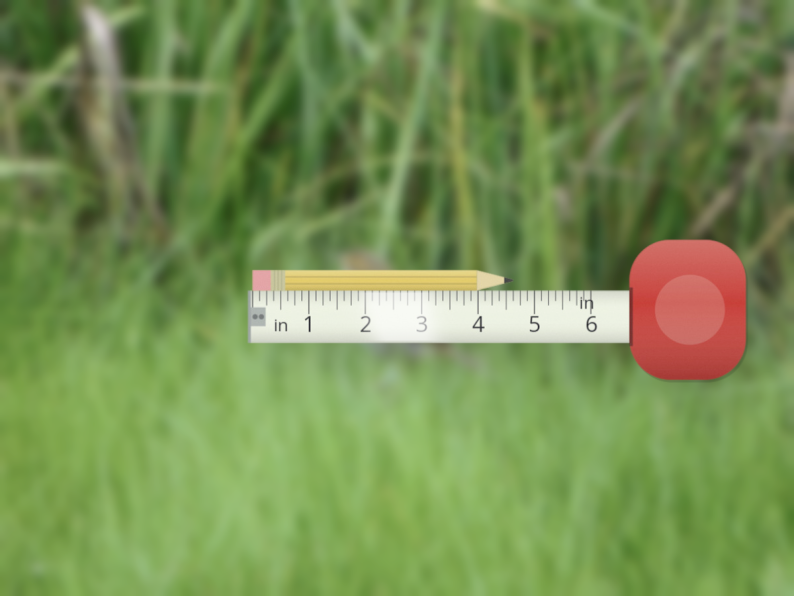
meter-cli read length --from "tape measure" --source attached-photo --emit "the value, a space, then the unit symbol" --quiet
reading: 4.625 in
